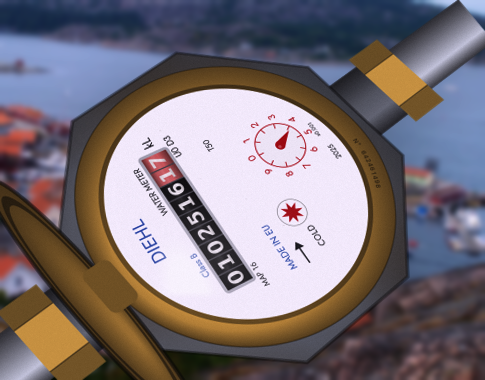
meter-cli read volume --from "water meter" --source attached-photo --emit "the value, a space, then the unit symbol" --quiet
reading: 102516.174 kL
